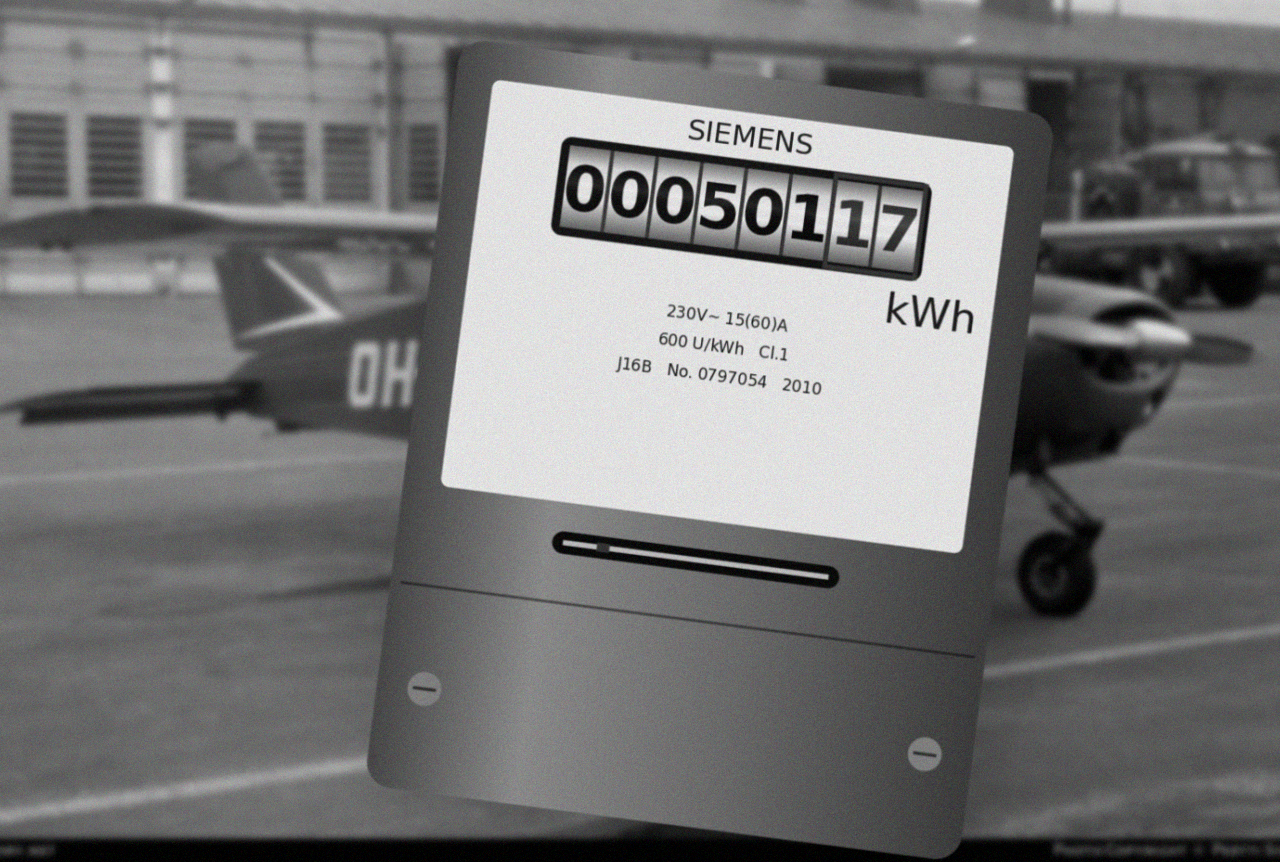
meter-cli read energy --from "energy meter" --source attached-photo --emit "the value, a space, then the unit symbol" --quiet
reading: 501.17 kWh
